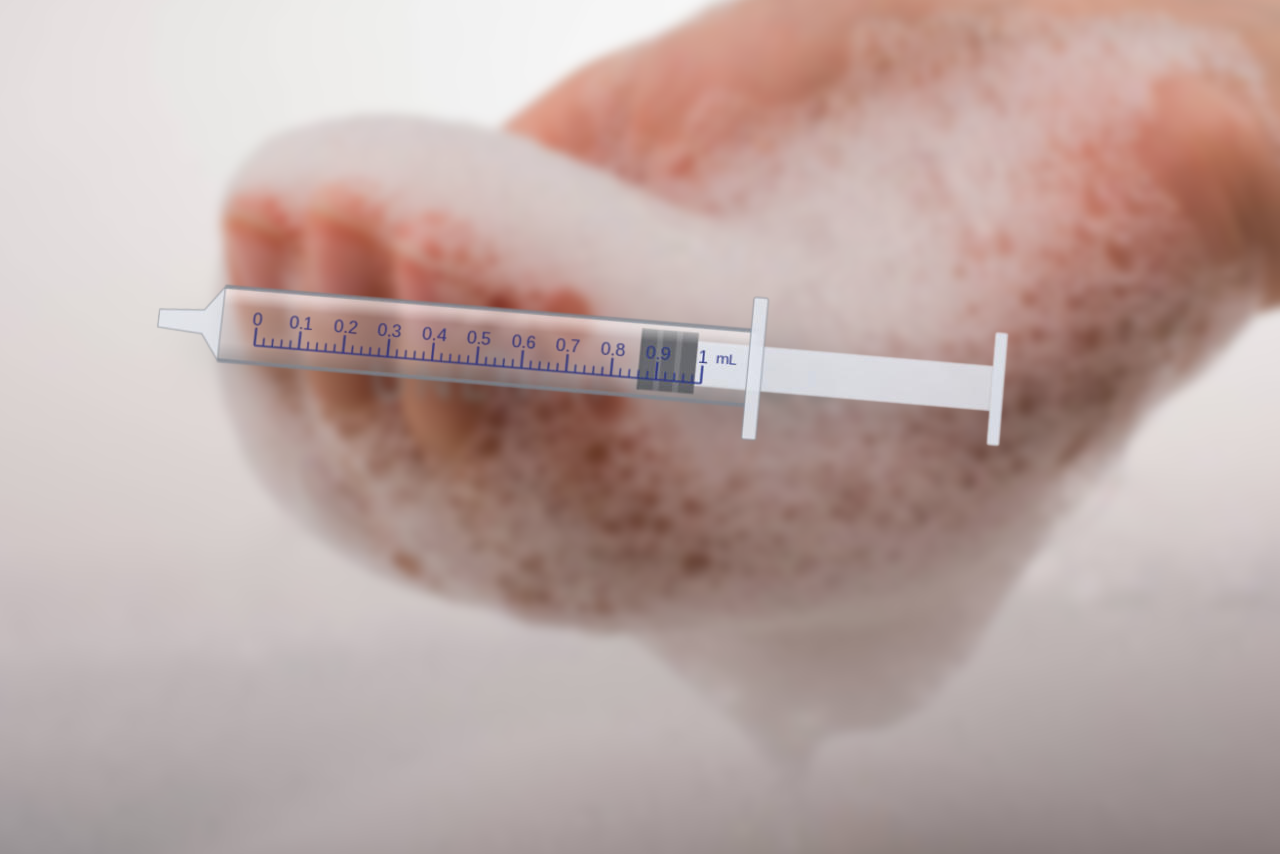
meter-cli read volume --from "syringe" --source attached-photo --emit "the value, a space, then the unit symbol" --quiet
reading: 0.86 mL
